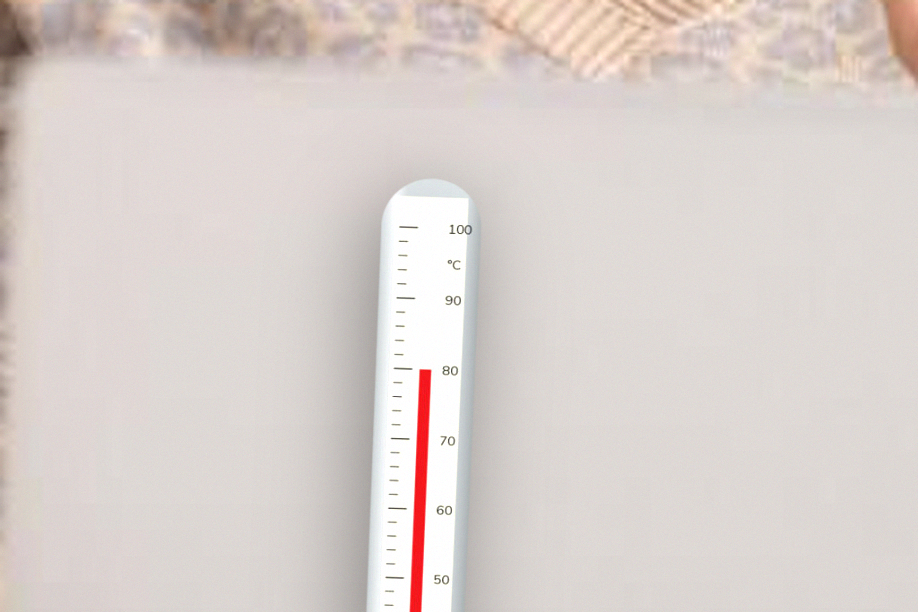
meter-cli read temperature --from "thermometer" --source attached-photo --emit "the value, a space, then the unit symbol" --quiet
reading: 80 °C
